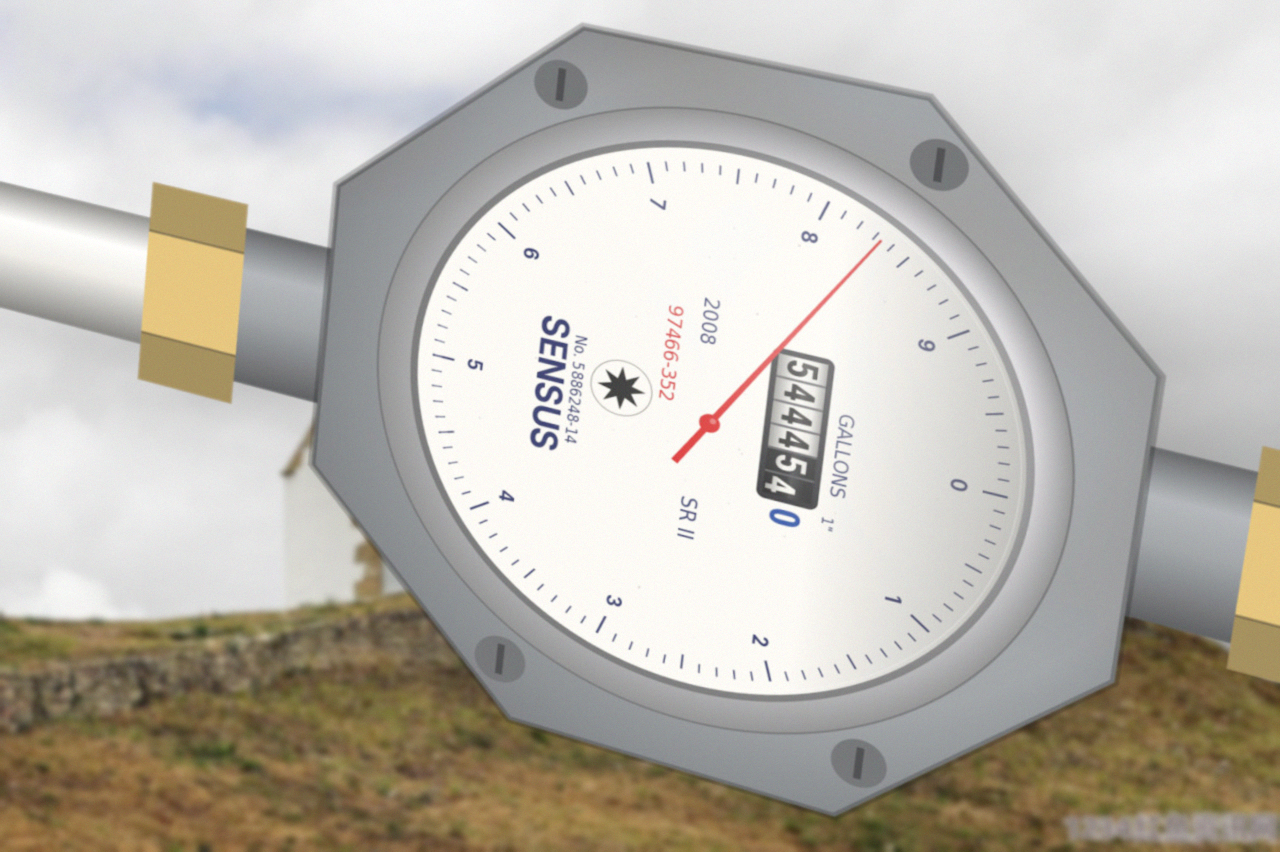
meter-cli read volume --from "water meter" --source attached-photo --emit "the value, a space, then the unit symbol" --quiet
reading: 5444538.3 gal
